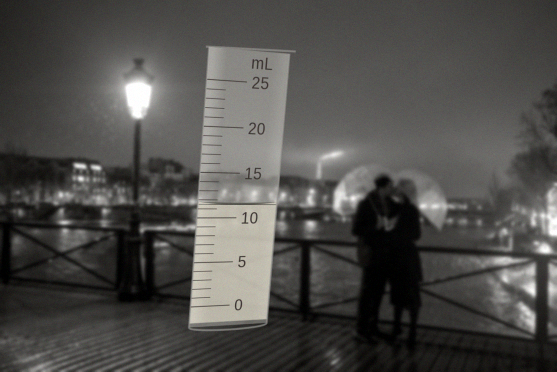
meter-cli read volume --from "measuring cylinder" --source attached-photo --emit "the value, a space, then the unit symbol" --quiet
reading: 11.5 mL
